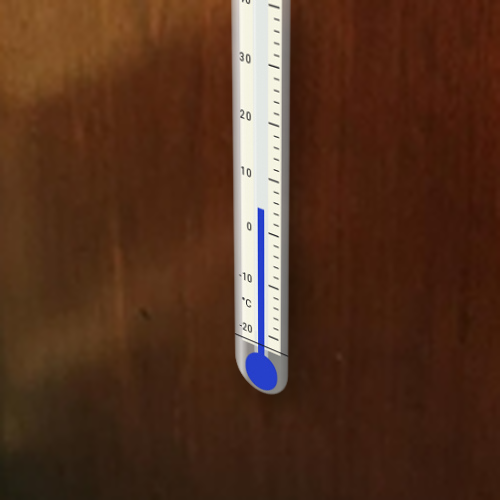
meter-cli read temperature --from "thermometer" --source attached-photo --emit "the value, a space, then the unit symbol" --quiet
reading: 4 °C
